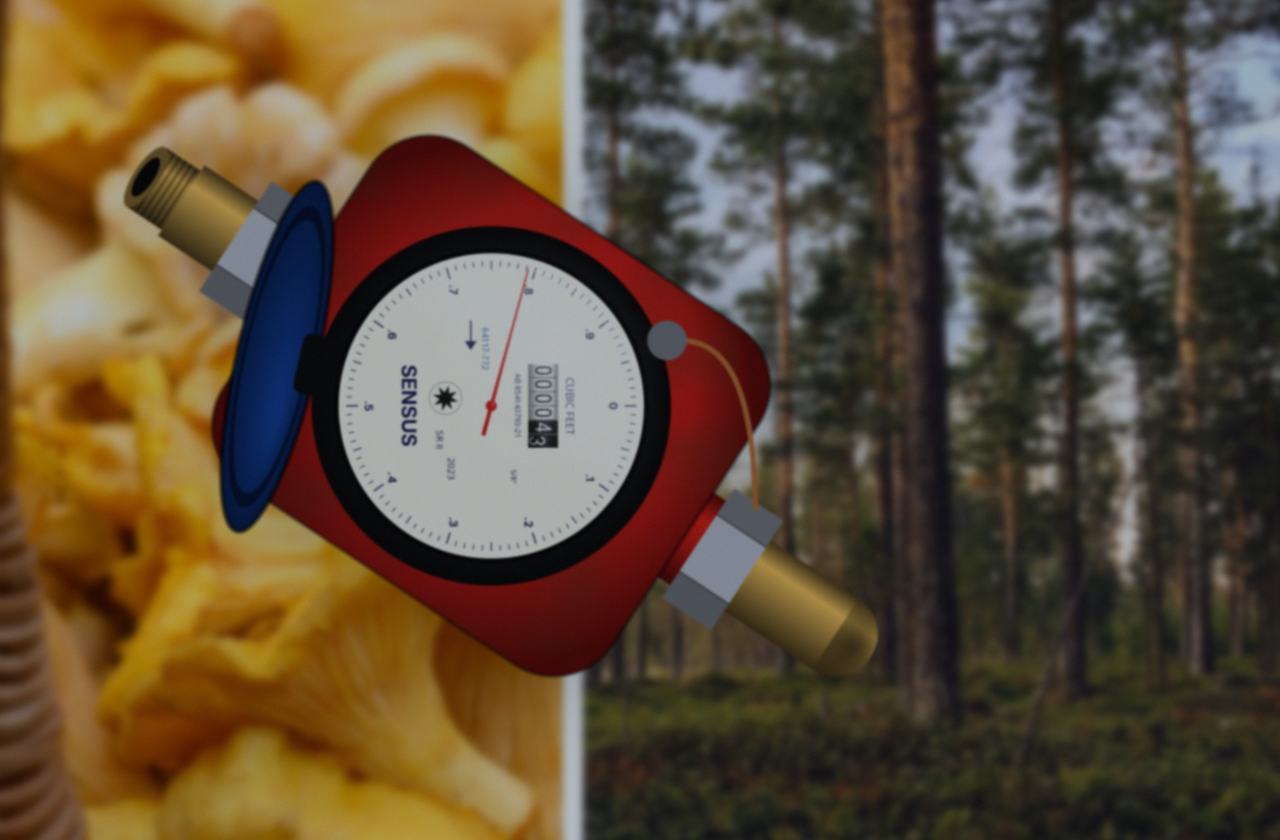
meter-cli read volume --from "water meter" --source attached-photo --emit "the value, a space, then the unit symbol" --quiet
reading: 42.79 ft³
